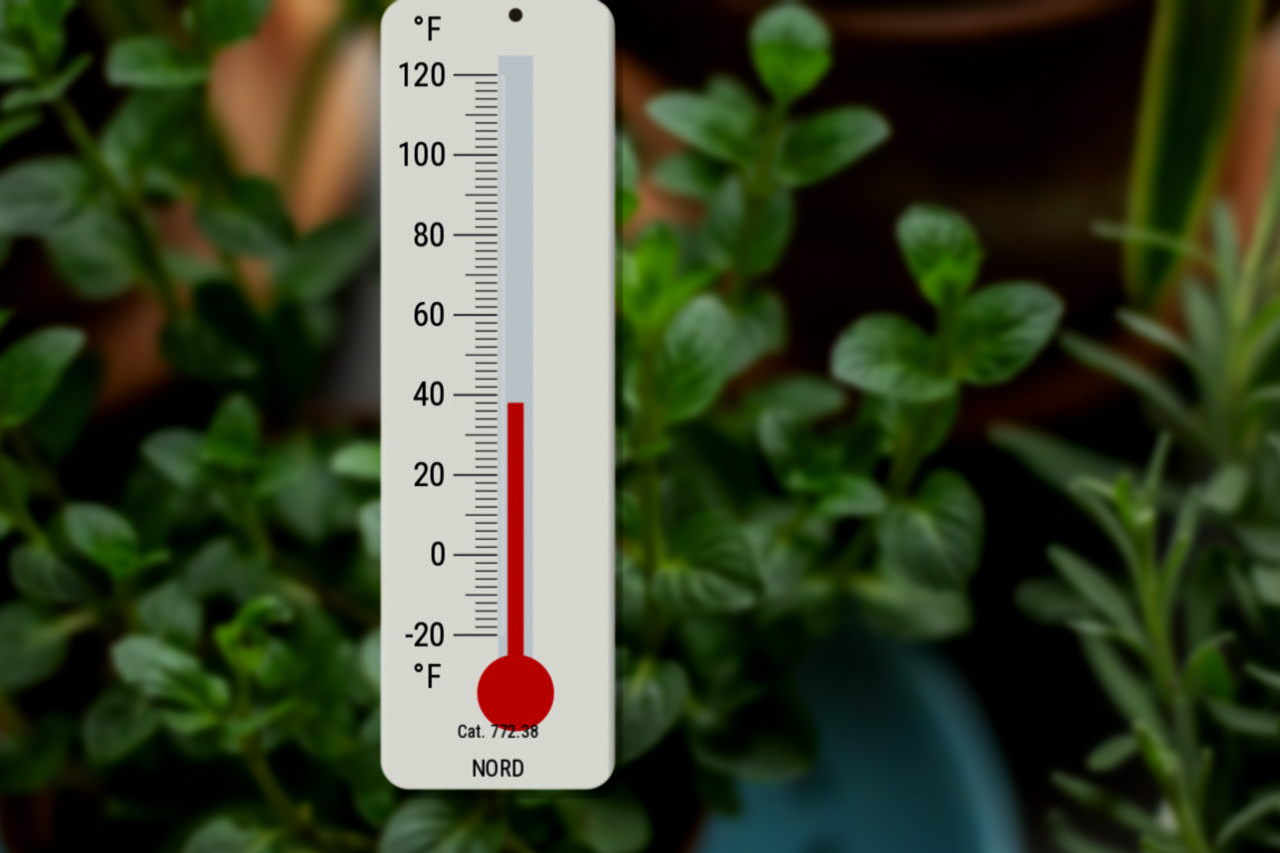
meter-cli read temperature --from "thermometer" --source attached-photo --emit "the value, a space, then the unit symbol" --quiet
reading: 38 °F
